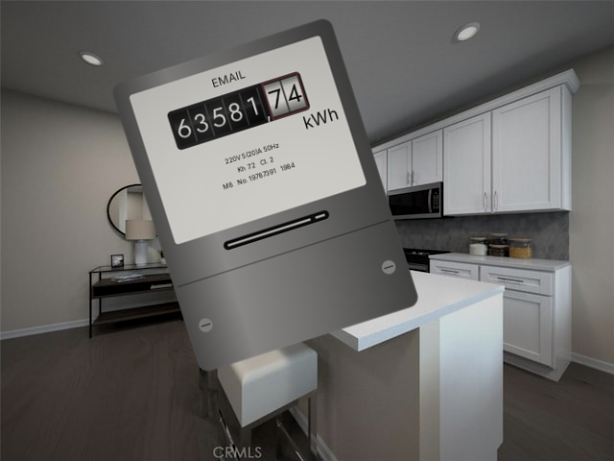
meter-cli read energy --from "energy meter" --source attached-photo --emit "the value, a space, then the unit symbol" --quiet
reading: 63581.74 kWh
